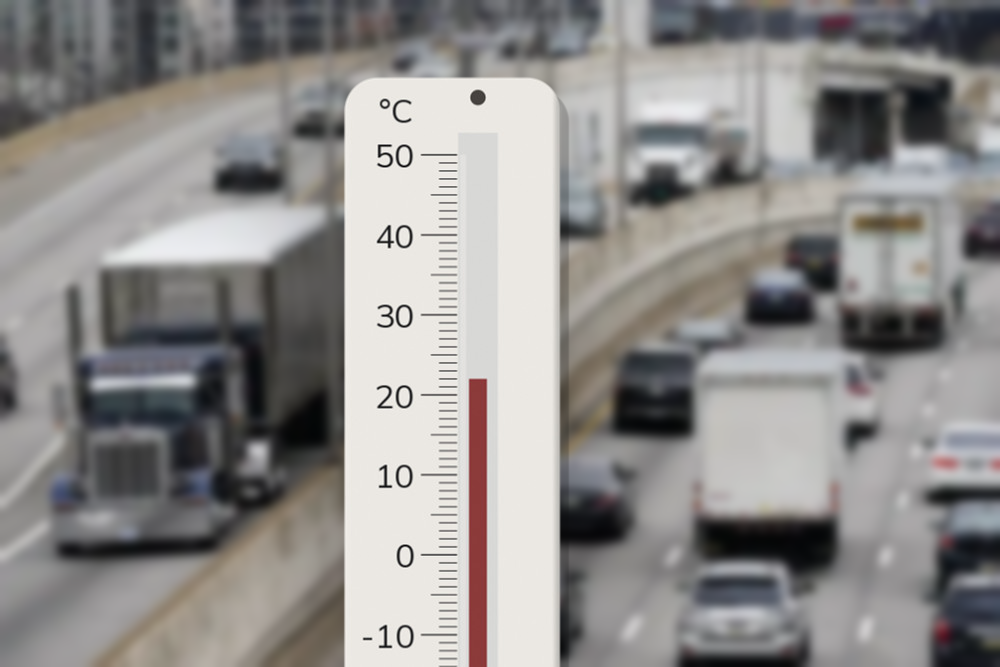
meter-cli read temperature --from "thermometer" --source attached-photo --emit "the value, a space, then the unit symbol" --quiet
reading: 22 °C
